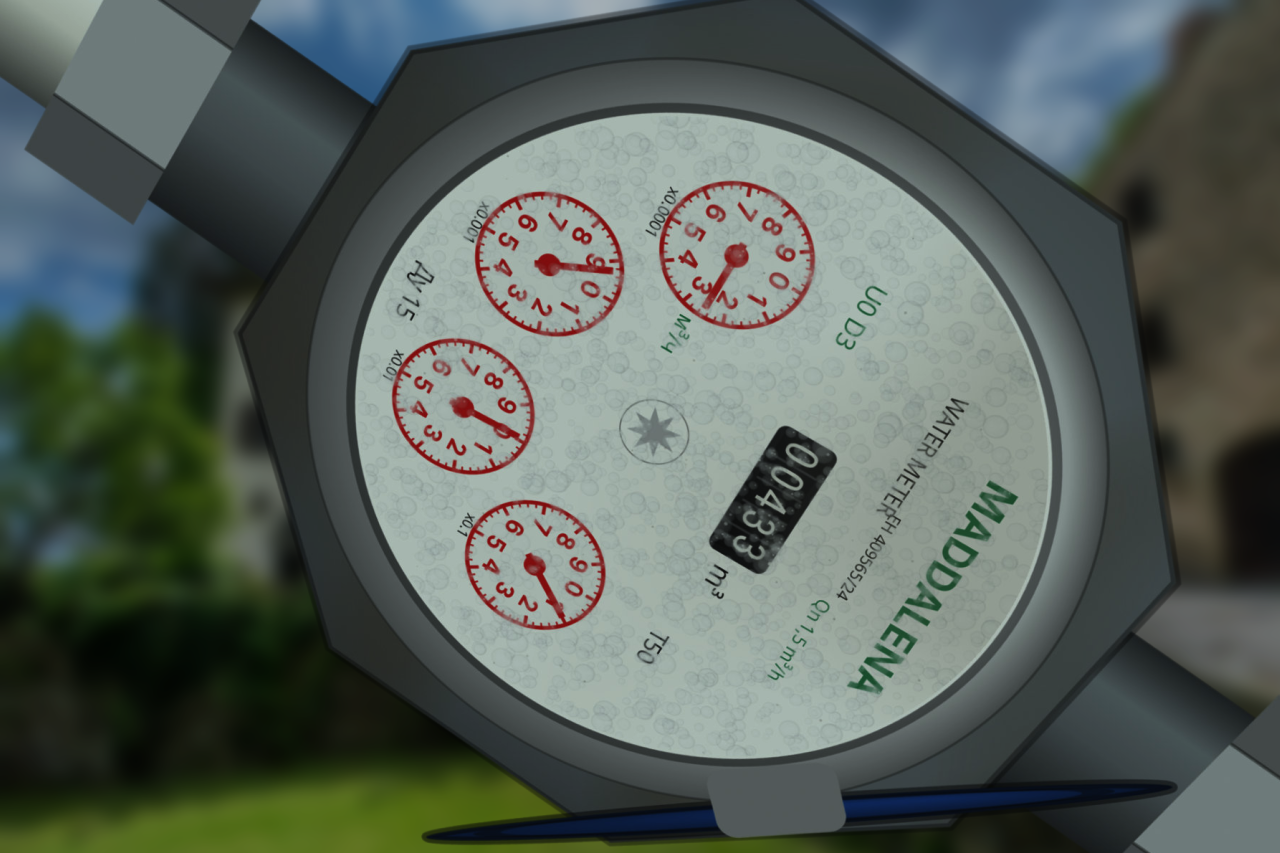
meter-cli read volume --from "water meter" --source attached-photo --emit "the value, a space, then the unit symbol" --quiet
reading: 433.0992 m³
